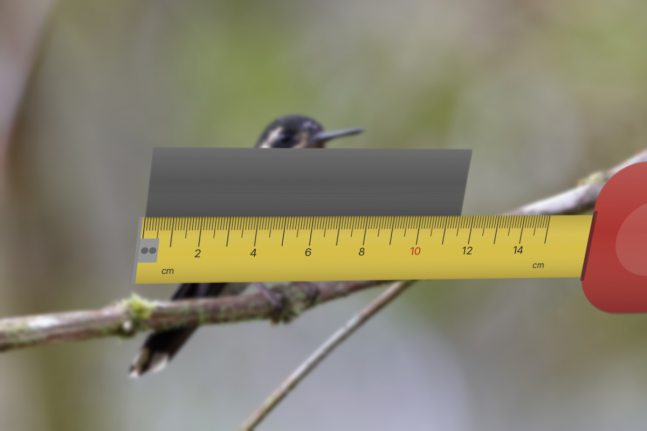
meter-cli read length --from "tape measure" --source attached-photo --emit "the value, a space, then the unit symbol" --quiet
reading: 11.5 cm
